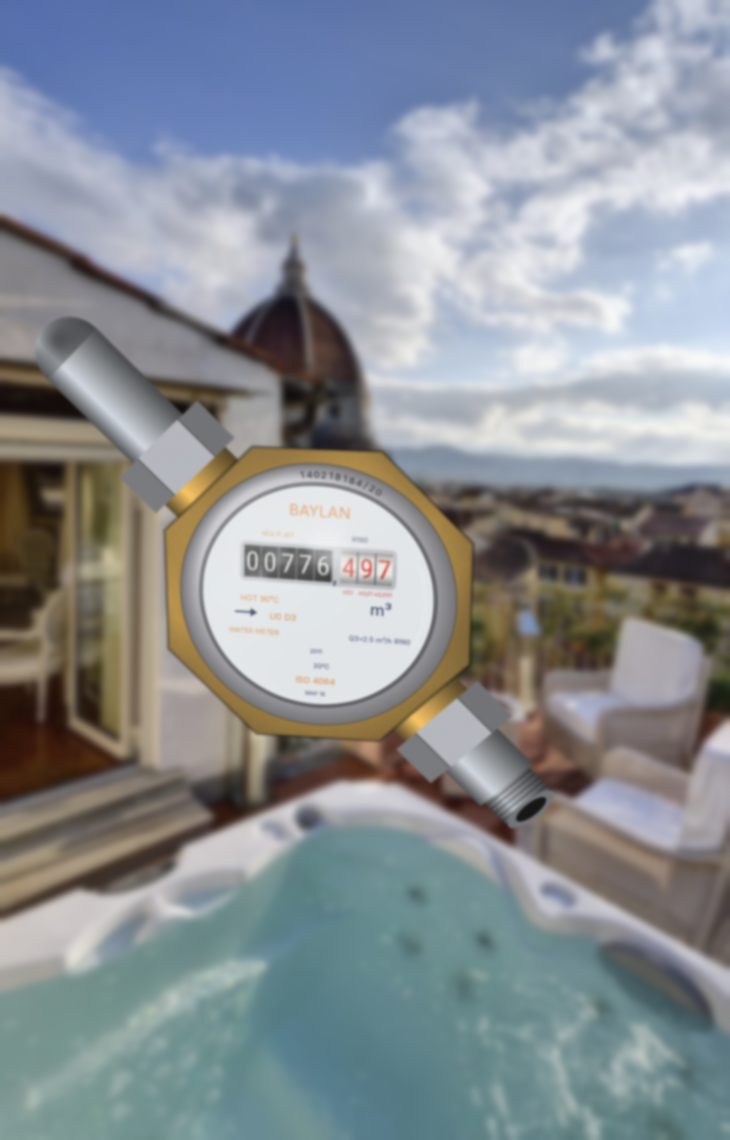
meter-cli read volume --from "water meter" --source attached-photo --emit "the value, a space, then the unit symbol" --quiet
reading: 776.497 m³
